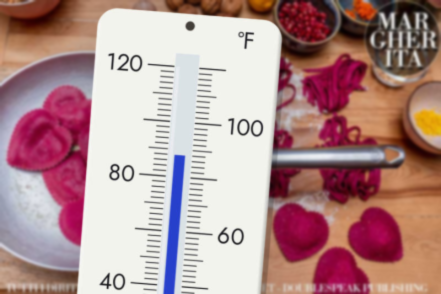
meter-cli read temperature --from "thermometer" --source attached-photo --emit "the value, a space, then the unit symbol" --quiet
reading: 88 °F
